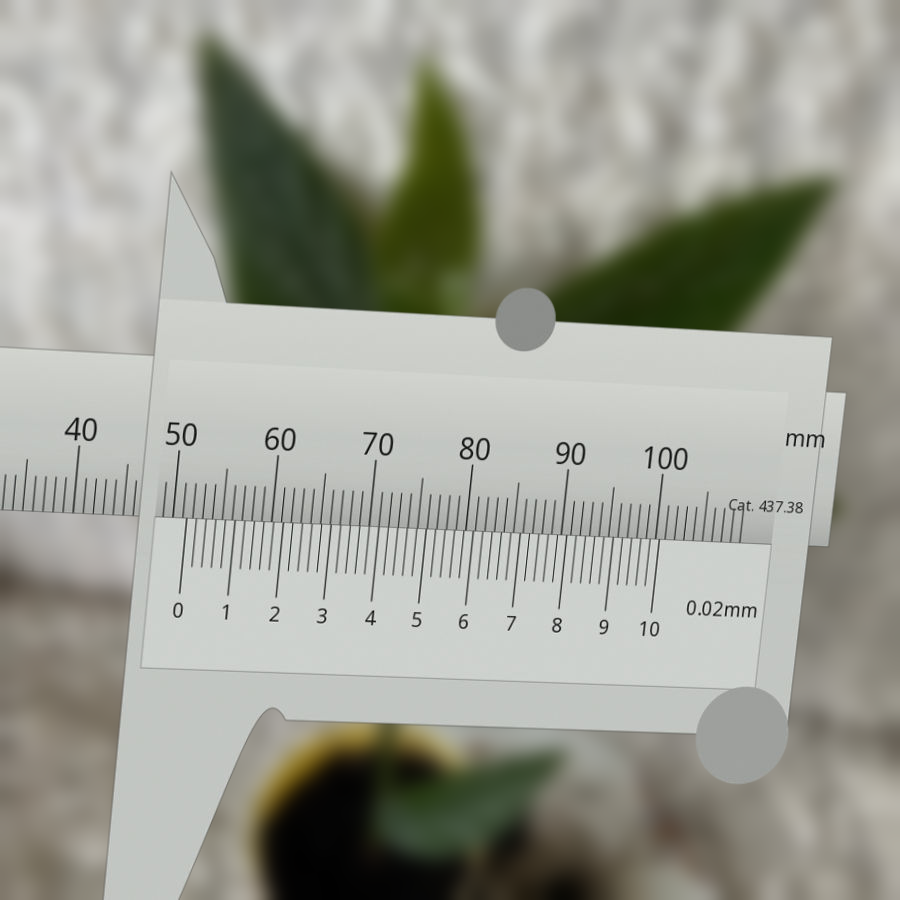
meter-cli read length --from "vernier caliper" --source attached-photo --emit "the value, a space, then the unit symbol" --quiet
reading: 51.4 mm
